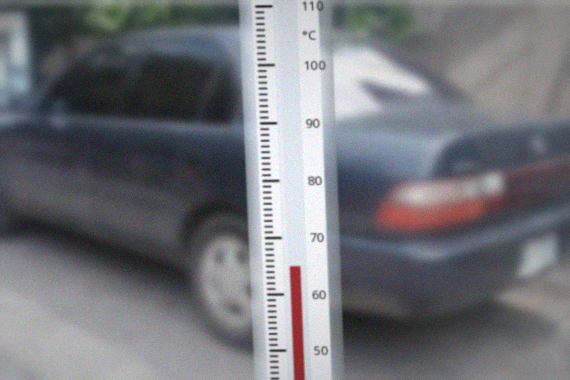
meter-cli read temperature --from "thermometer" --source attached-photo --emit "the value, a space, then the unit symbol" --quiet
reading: 65 °C
